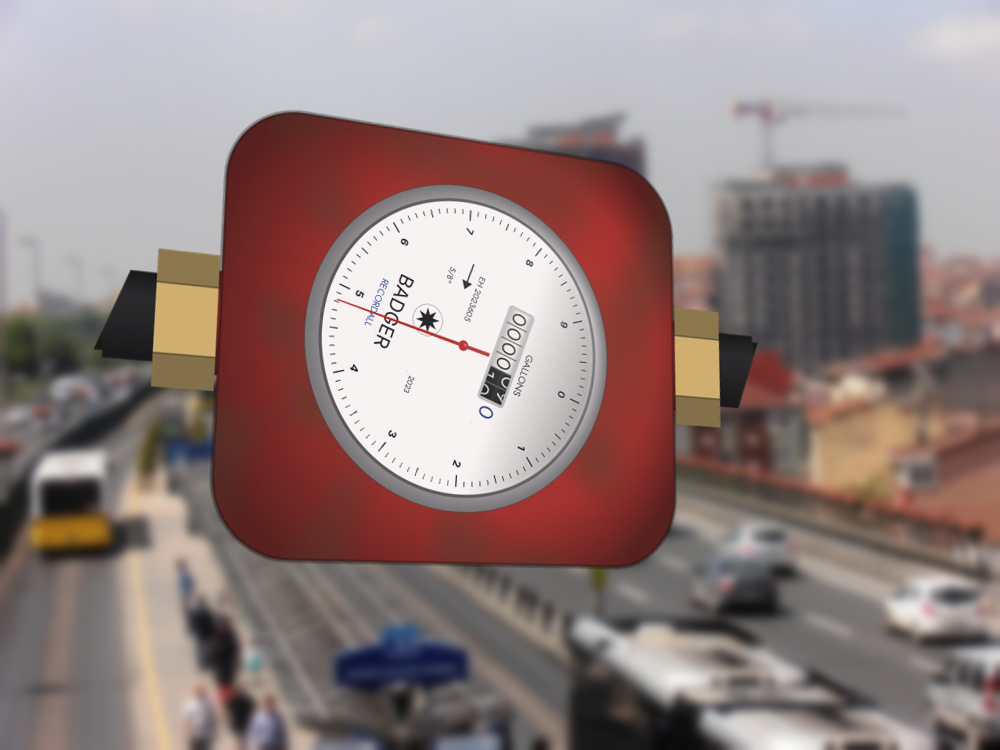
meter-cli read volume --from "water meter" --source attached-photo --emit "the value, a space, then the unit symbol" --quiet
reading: 94.8 gal
